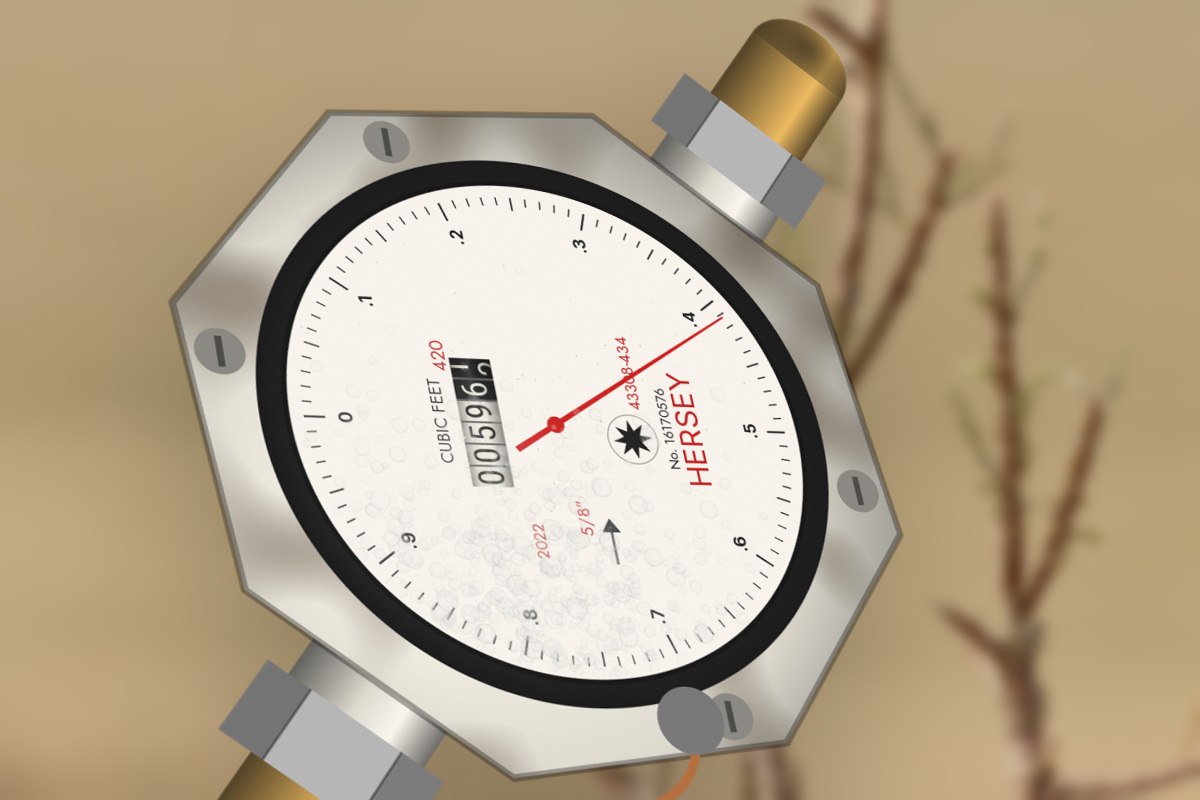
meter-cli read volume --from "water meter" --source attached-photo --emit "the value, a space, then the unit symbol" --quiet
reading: 5961.41 ft³
